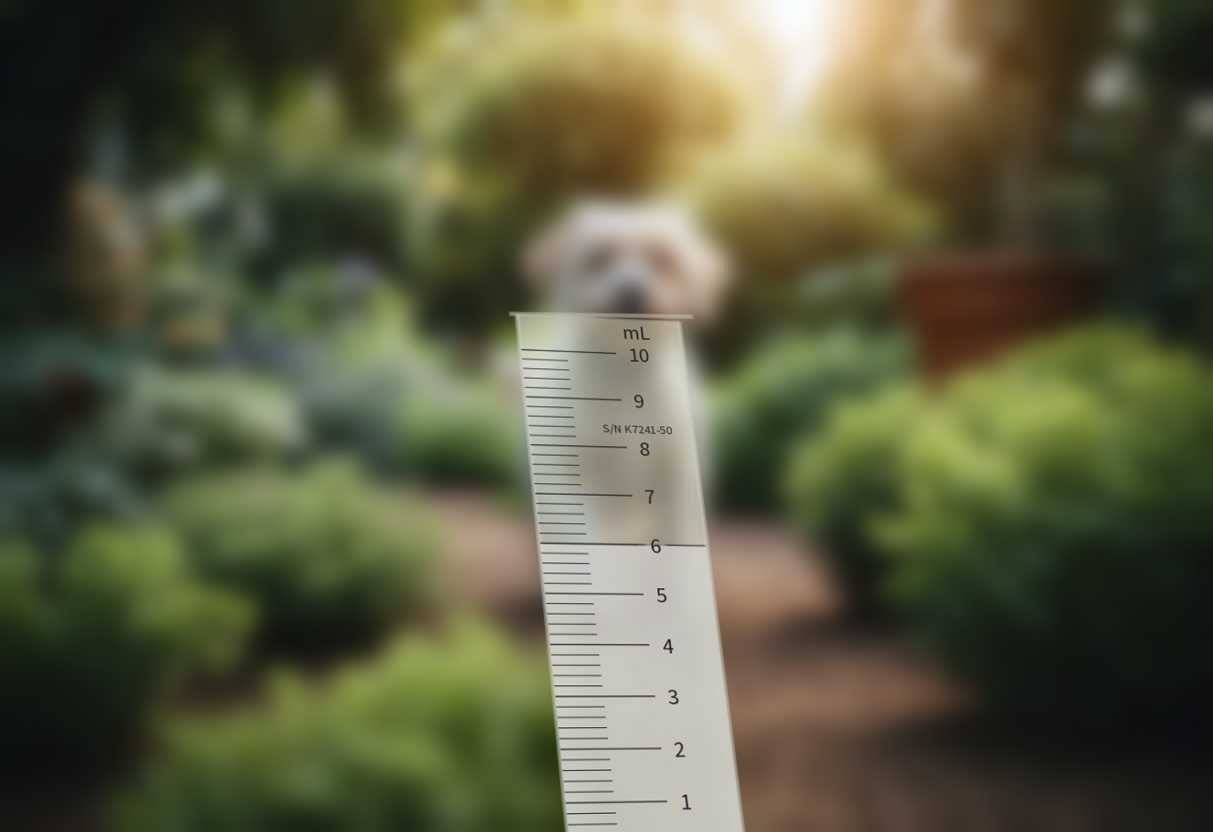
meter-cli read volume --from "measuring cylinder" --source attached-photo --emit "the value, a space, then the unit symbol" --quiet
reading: 6 mL
